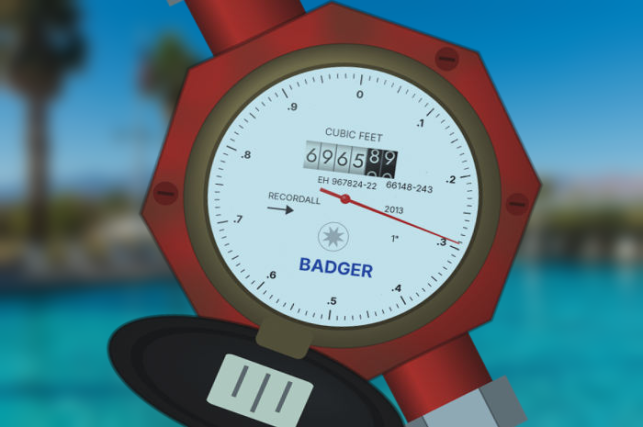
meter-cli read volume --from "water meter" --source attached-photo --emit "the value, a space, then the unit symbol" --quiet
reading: 696589.29 ft³
